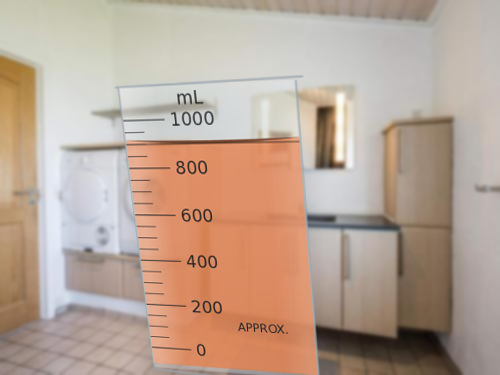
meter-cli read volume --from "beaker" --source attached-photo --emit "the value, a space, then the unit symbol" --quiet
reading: 900 mL
